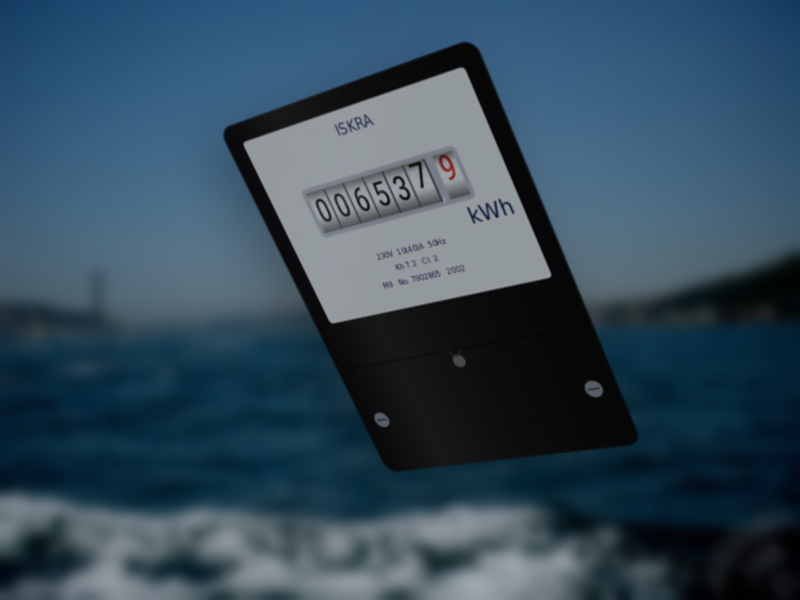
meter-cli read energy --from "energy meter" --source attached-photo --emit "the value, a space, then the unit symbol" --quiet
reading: 6537.9 kWh
